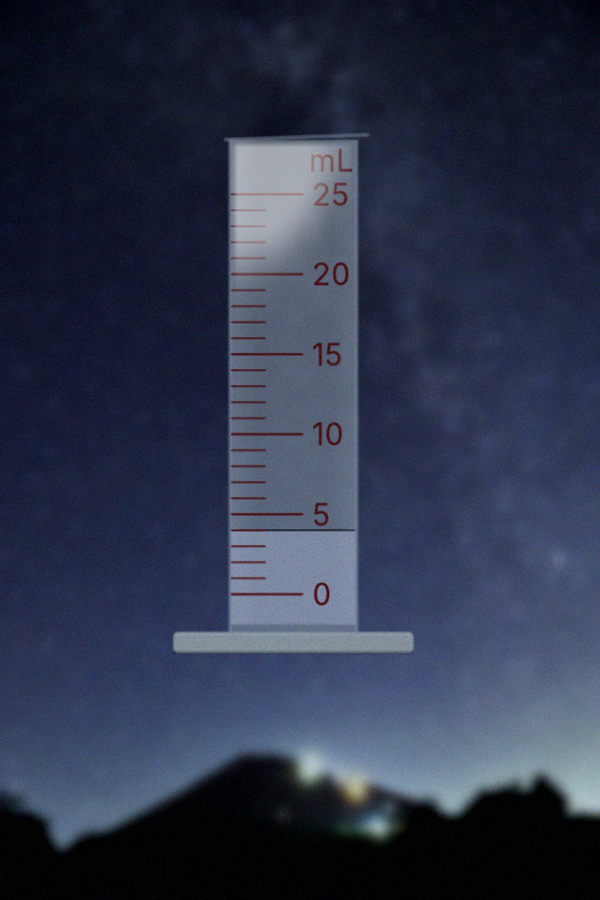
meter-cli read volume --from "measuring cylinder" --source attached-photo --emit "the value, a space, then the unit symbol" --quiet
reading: 4 mL
